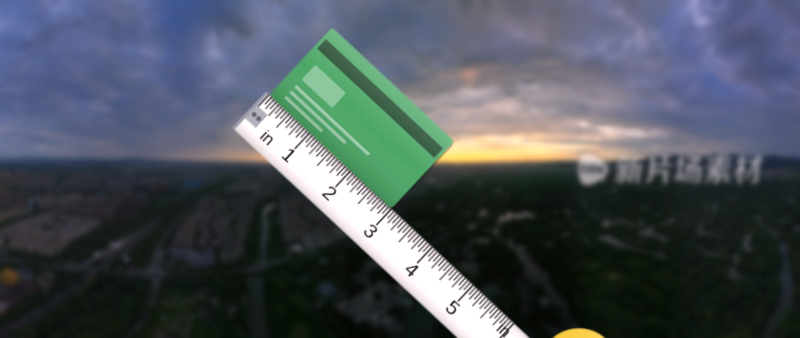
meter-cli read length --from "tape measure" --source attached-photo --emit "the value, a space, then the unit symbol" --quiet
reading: 3 in
